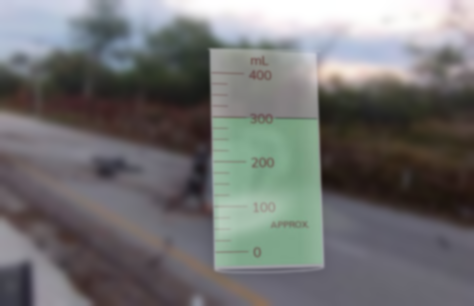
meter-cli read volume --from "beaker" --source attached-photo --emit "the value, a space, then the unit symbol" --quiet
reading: 300 mL
